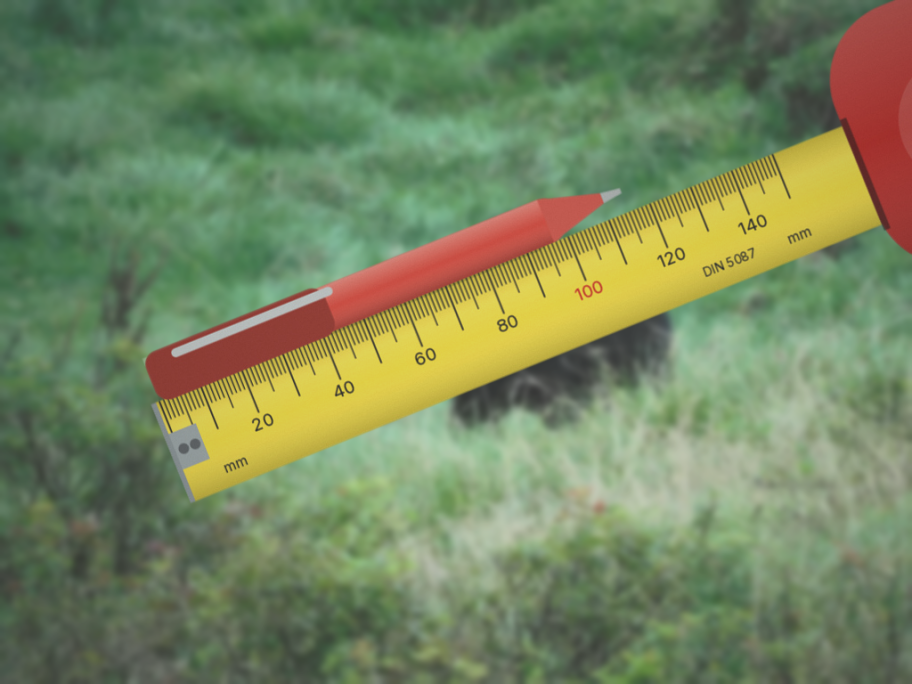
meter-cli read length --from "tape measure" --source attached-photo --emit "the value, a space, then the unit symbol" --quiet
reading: 115 mm
